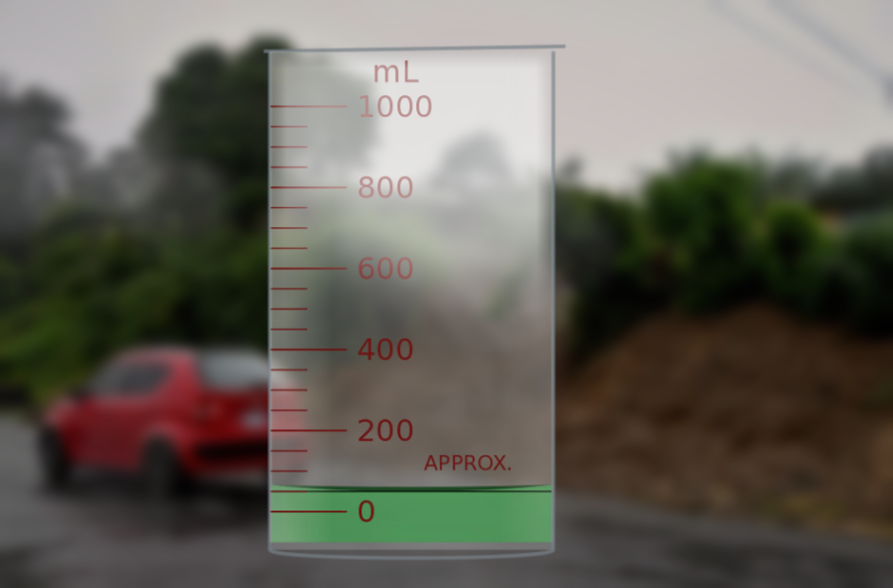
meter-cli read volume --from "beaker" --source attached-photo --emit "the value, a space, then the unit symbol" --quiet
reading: 50 mL
